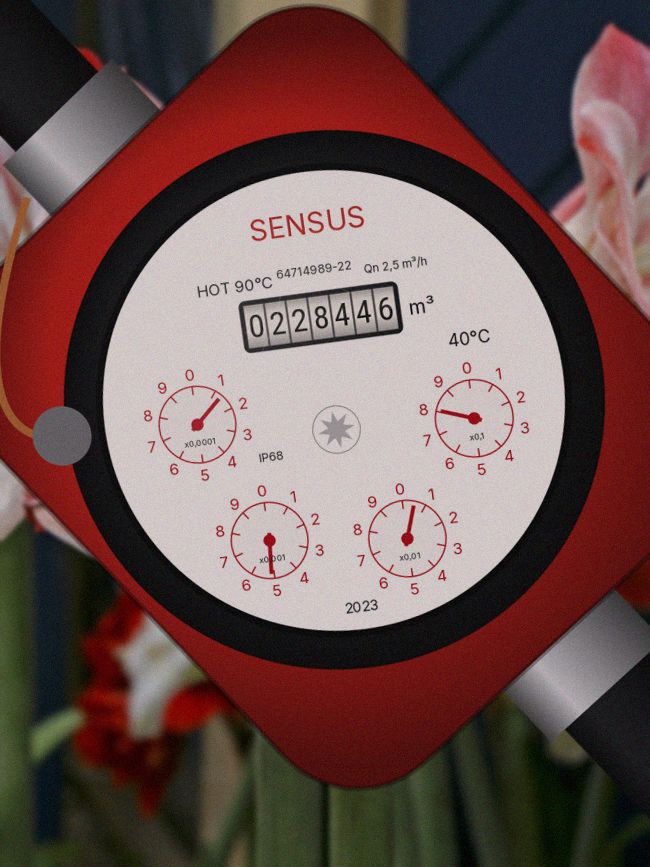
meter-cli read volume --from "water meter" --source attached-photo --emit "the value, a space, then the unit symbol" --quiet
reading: 228446.8051 m³
